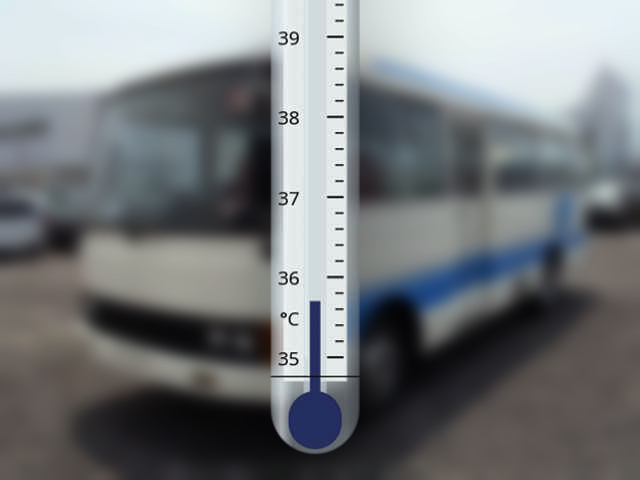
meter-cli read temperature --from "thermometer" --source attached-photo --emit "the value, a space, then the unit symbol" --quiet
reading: 35.7 °C
